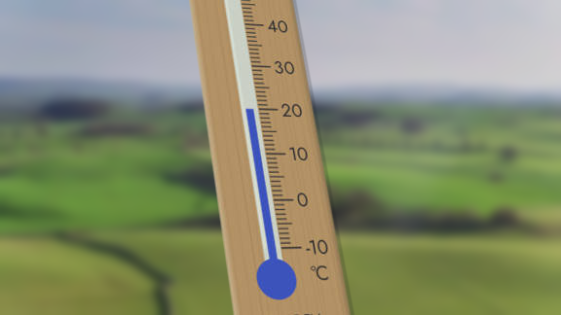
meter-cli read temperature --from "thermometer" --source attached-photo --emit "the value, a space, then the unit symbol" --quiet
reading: 20 °C
